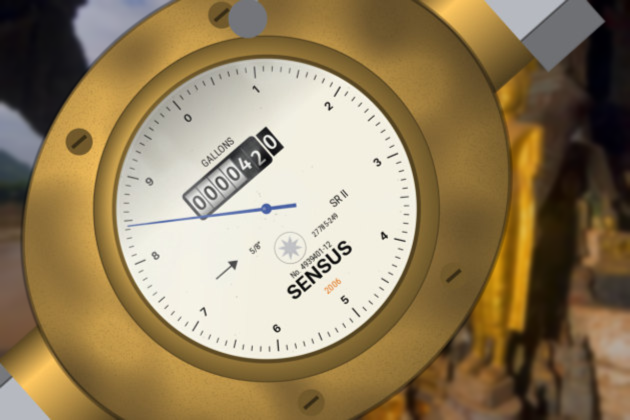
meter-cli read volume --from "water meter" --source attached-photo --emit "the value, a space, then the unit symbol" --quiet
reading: 418.4 gal
